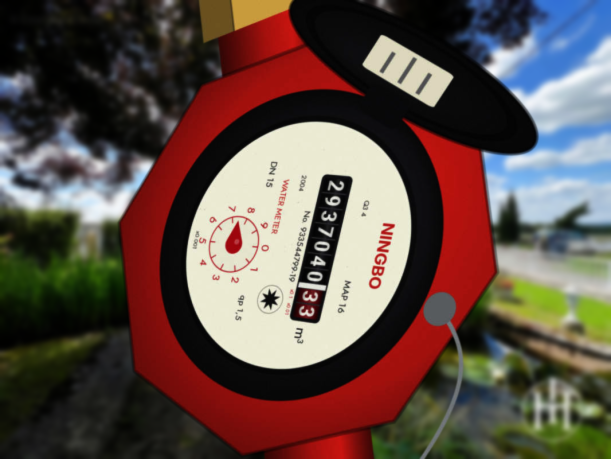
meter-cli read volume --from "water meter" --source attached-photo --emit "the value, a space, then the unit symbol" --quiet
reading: 2937040.337 m³
